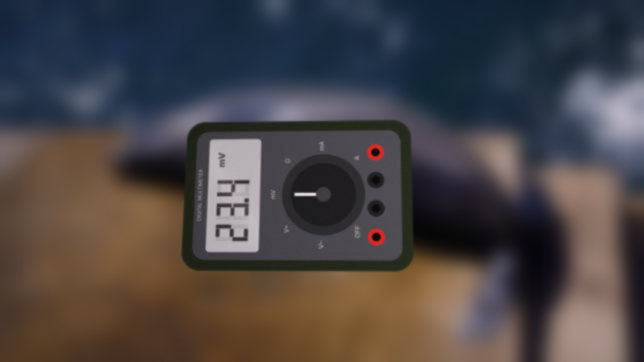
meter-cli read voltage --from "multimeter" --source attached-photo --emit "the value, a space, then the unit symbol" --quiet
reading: 23.4 mV
